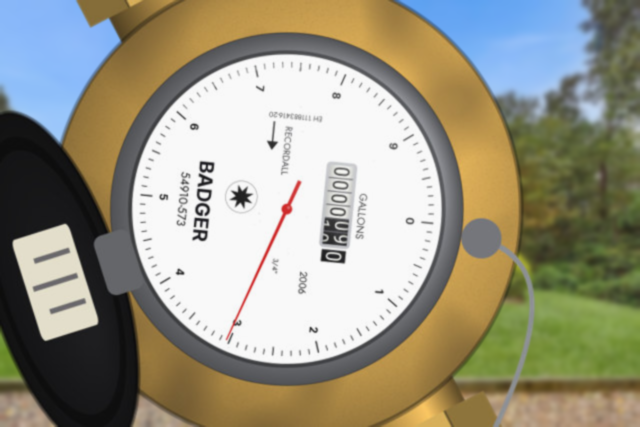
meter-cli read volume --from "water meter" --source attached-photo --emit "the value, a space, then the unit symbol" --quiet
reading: 93.0 gal
